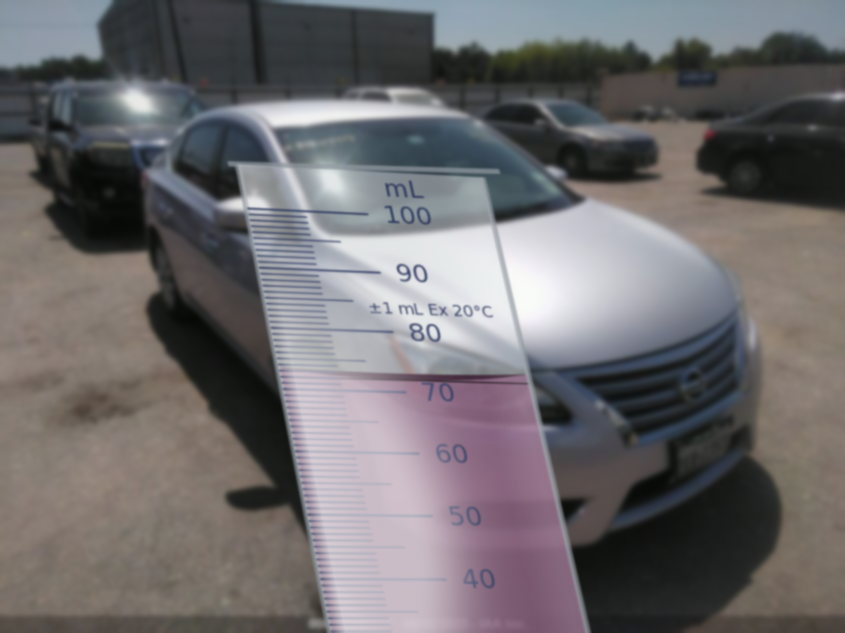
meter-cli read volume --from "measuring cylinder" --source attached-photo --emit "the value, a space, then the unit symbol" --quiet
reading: 72 mL
